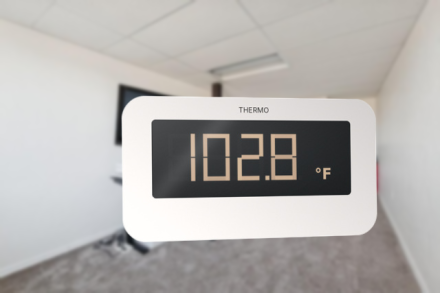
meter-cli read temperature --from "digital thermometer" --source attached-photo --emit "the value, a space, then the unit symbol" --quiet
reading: 102.8 °F
